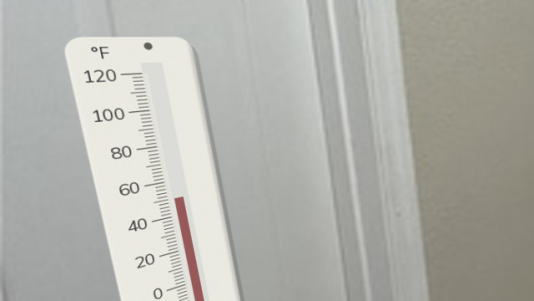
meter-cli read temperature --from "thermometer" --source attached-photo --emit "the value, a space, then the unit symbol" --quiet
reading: 50 °F
